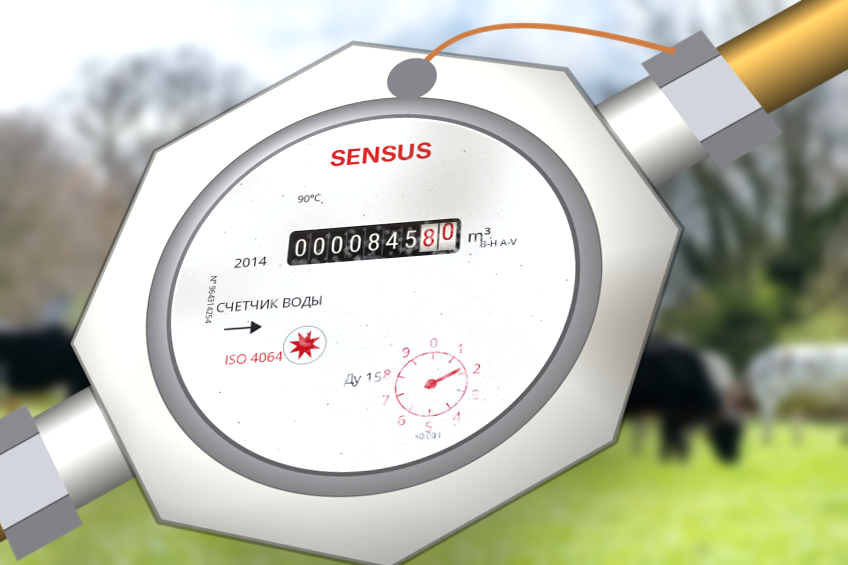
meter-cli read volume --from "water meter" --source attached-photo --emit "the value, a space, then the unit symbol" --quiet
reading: 845.801 m³
